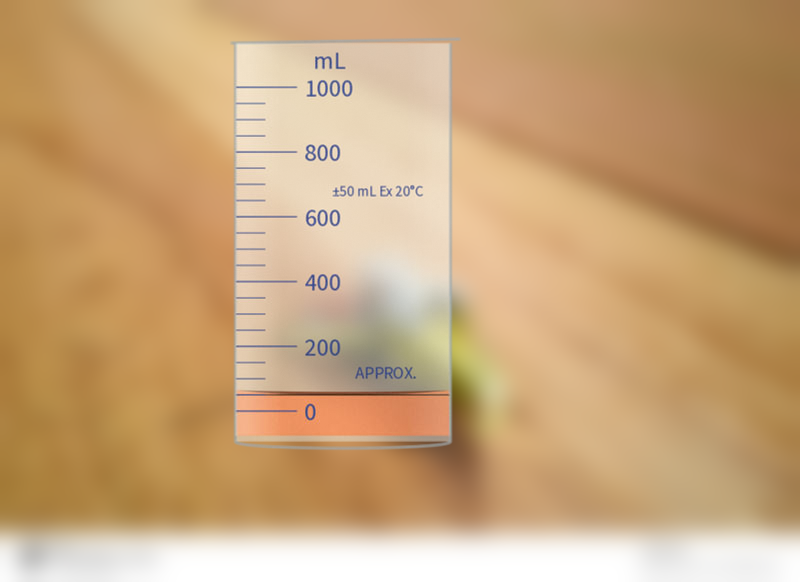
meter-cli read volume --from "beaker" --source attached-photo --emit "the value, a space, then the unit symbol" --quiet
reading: 50 mL
